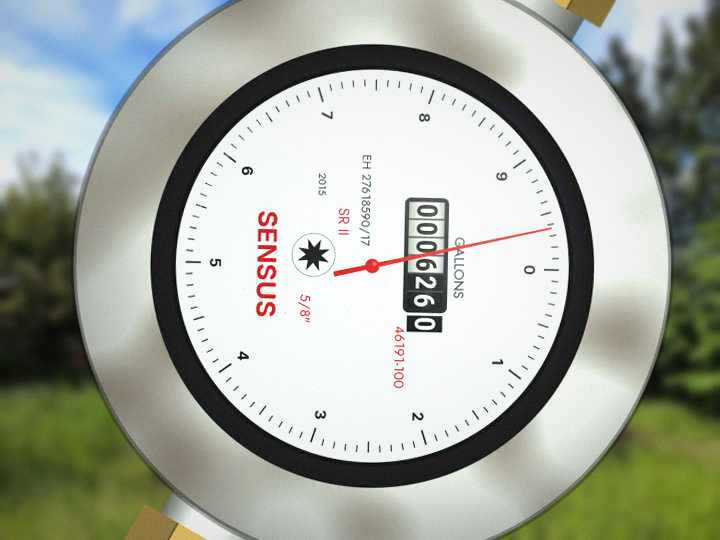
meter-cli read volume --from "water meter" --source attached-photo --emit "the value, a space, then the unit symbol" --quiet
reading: 6259.6 gal
